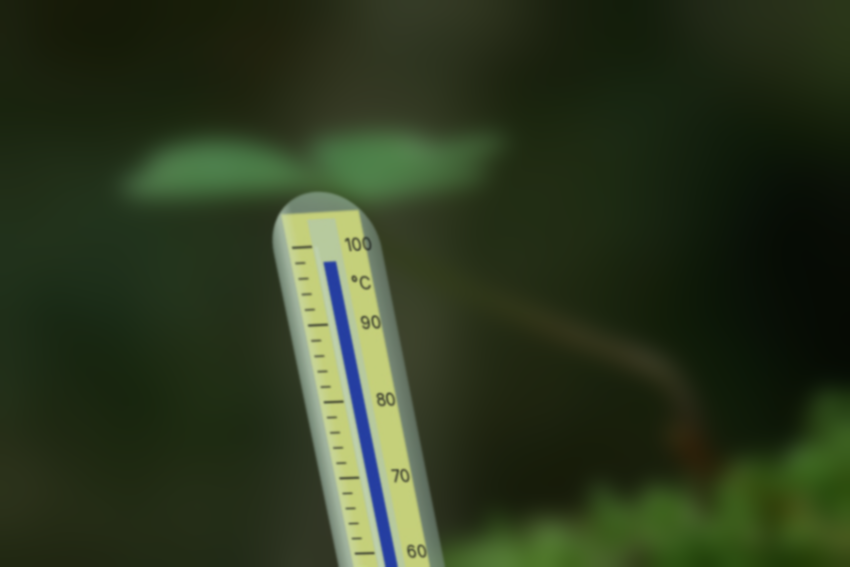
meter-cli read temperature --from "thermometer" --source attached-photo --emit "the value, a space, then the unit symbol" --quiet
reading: 98 °C
